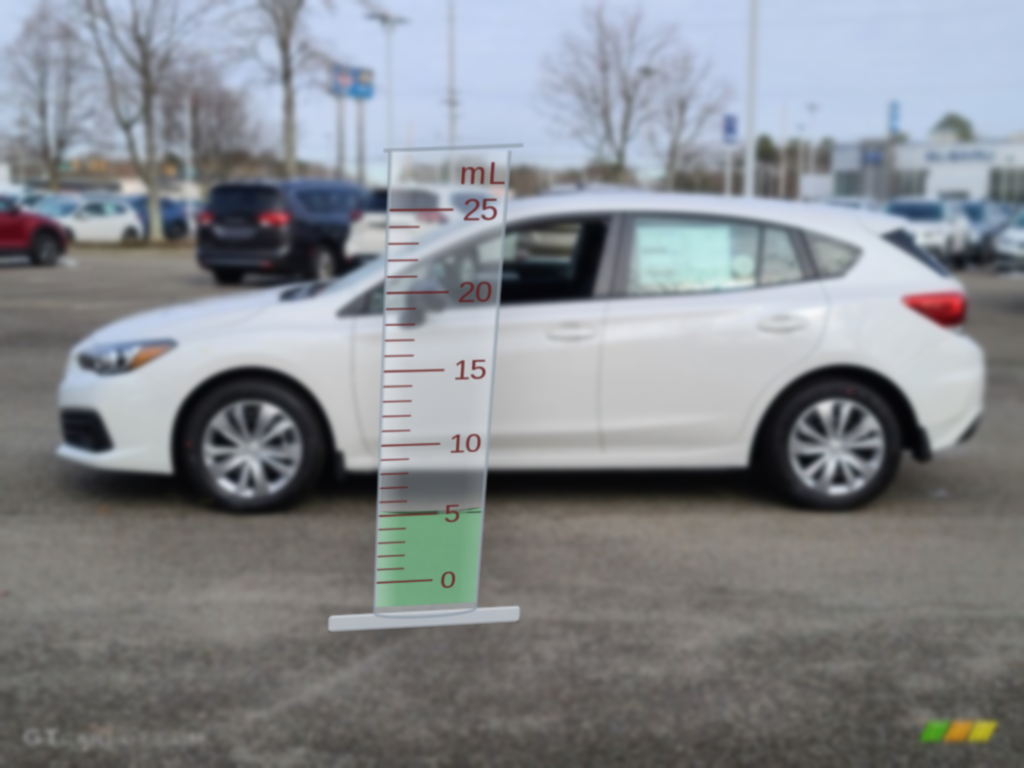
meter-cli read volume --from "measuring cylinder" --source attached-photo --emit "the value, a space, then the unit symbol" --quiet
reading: 5 mL
